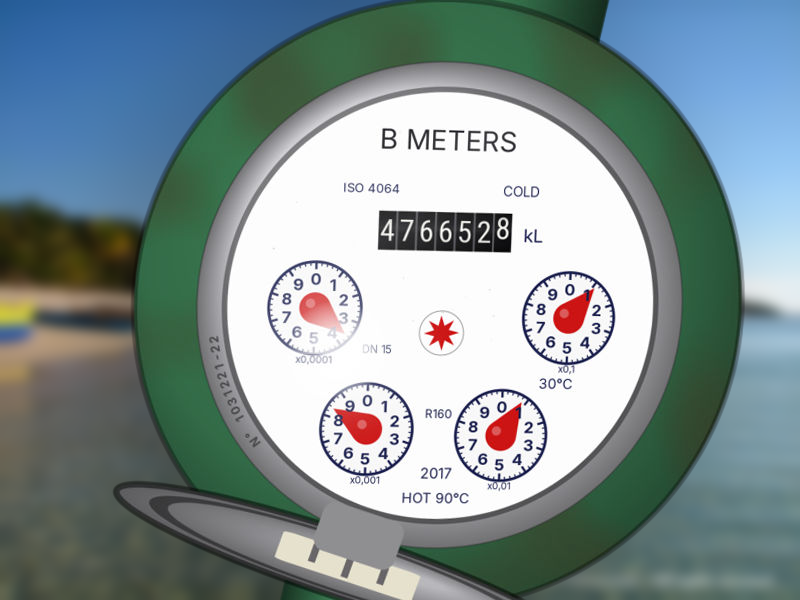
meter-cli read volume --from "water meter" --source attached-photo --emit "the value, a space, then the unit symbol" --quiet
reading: 4766528.1083 kL
